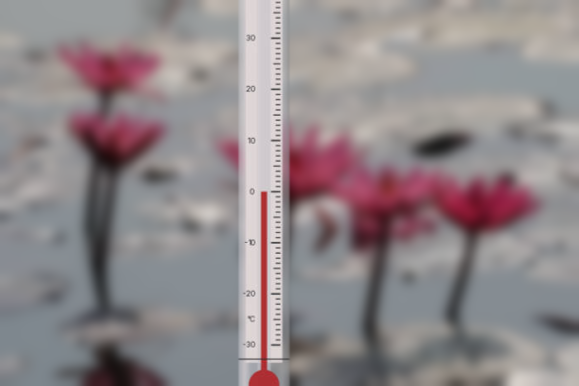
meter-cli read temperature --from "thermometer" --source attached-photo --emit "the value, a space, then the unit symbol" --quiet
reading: 0 °C
